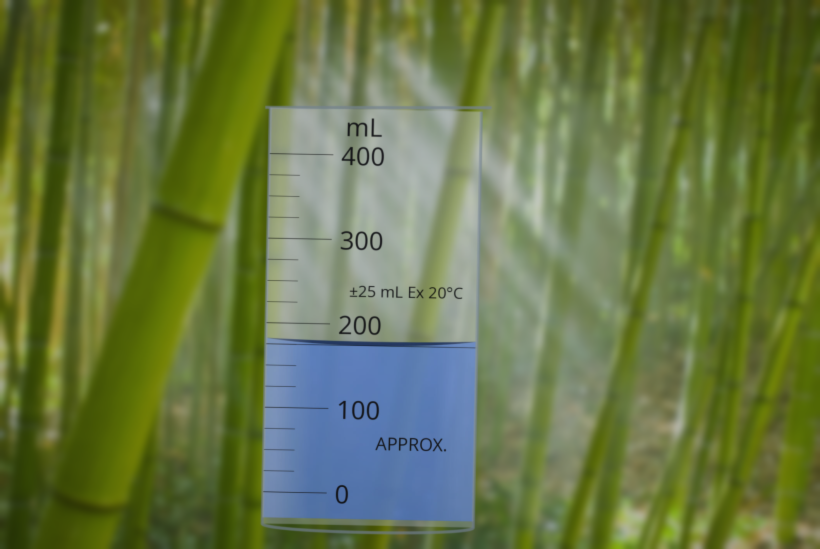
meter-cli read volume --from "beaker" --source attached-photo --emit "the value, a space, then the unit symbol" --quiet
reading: 175 mL
